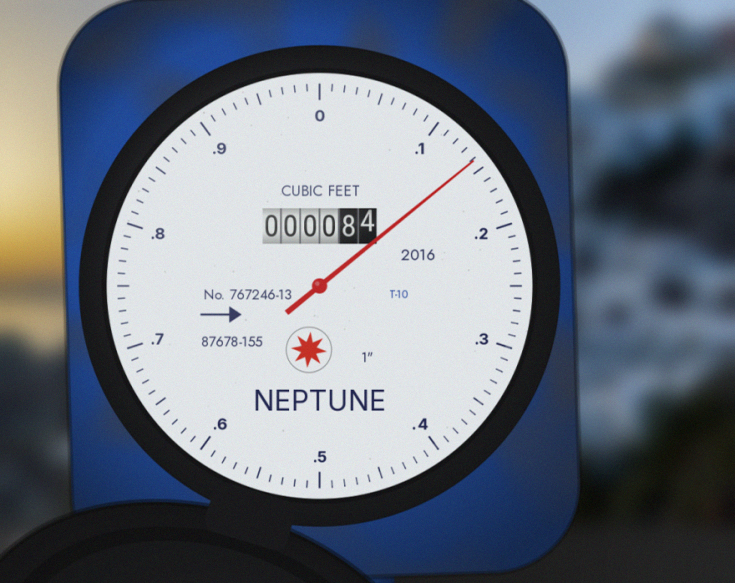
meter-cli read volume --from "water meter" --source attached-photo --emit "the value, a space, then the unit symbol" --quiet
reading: 84.14 ft³
